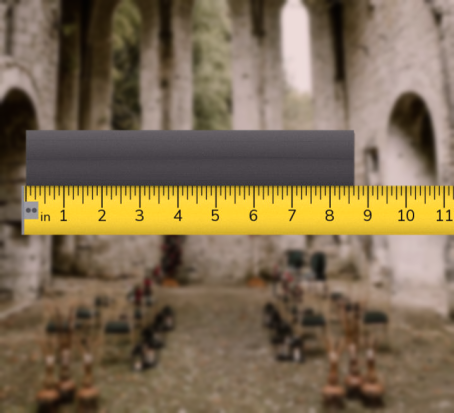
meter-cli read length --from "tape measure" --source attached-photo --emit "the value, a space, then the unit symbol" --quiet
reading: 8.625 in
